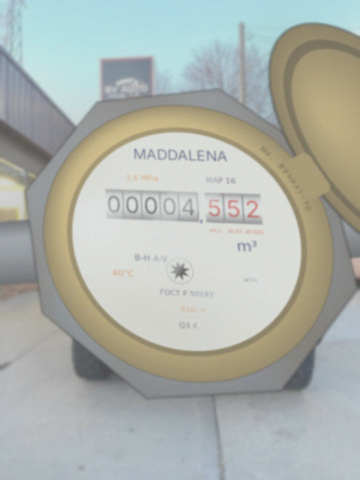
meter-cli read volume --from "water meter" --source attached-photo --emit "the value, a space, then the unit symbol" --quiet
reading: 4.552 m³
